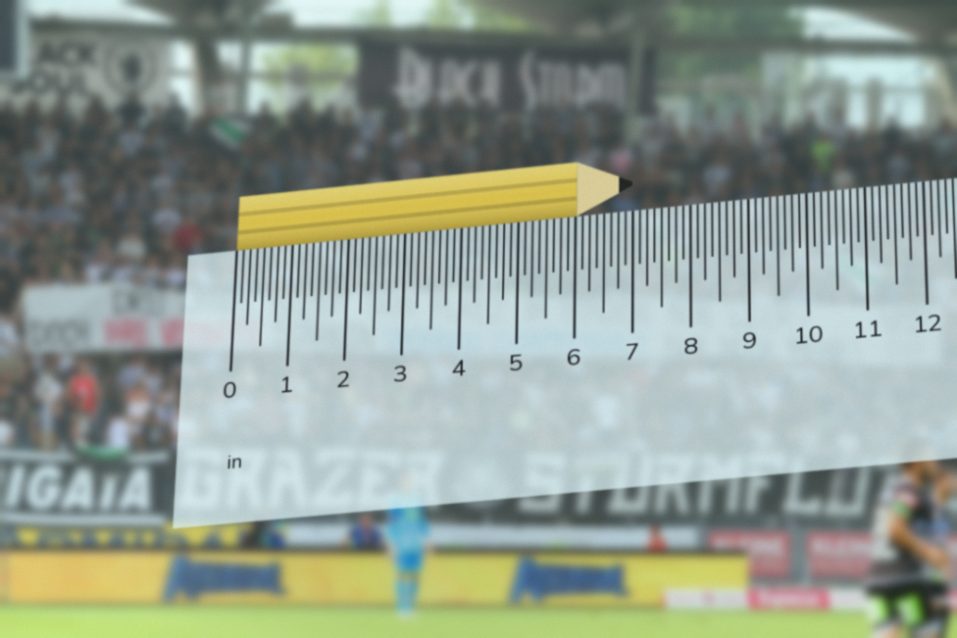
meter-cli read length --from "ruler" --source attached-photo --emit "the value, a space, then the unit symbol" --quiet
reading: 7 in
